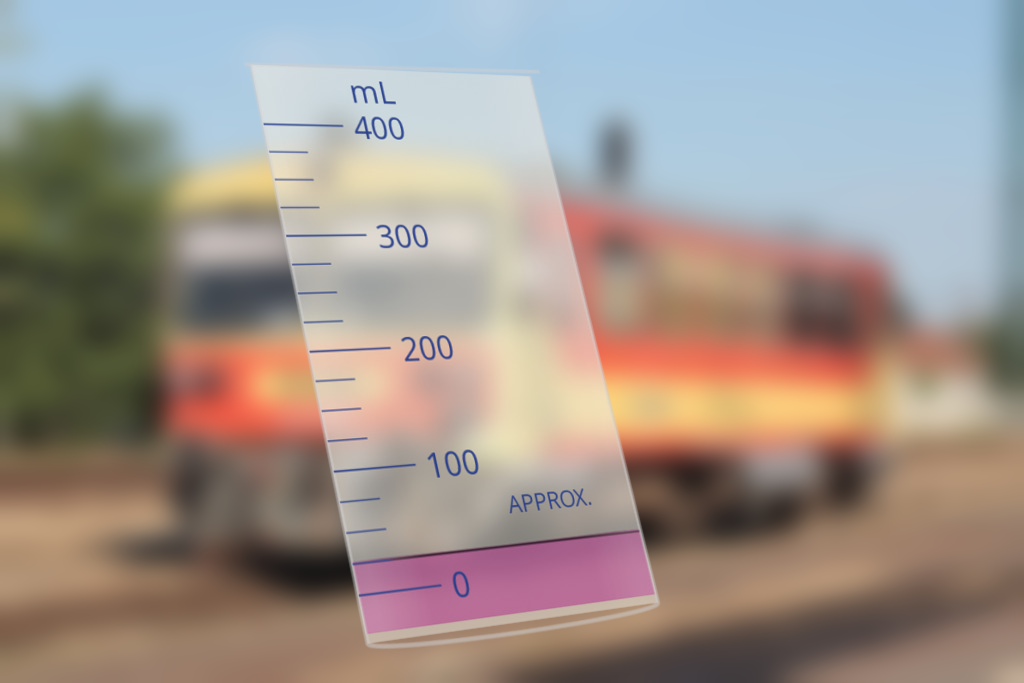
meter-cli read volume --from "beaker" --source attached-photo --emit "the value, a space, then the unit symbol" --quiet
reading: 25 mL
